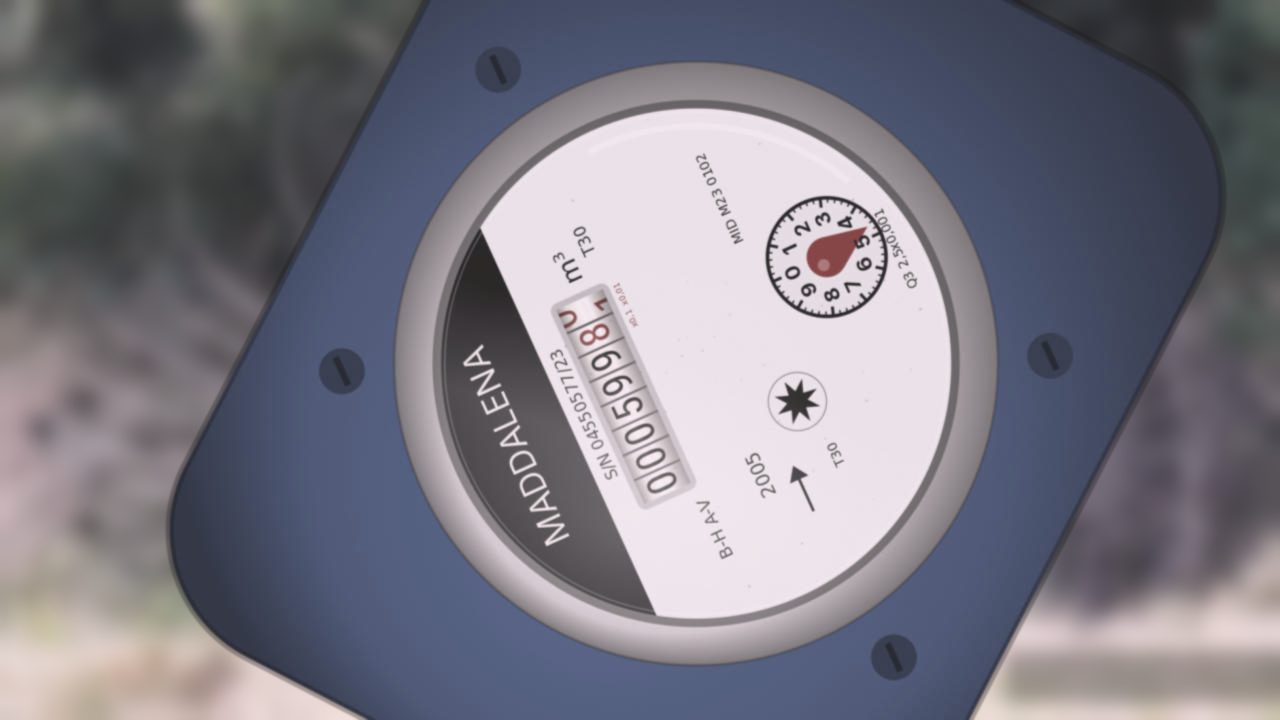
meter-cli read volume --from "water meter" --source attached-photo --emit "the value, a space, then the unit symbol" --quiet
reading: 599.804 m³
